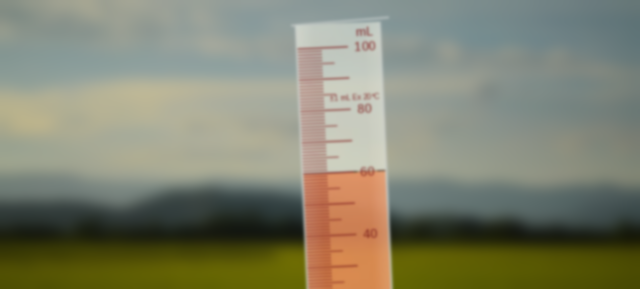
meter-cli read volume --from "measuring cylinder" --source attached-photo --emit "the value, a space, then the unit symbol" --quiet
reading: 60 mL
